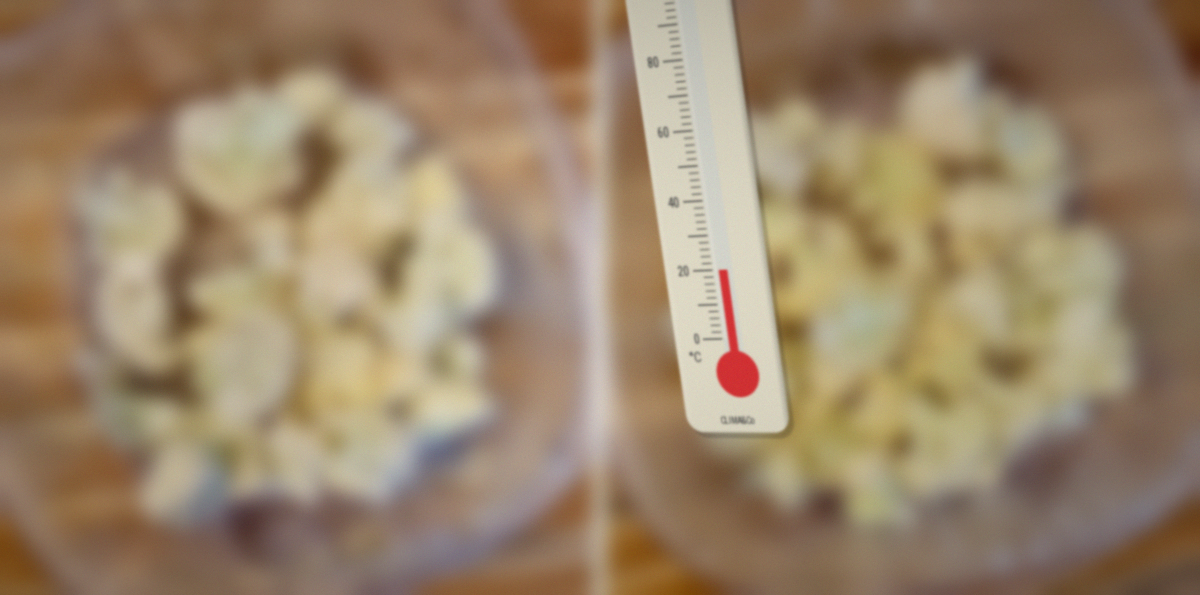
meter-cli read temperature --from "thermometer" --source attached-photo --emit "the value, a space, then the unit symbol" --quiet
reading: 20 °C
